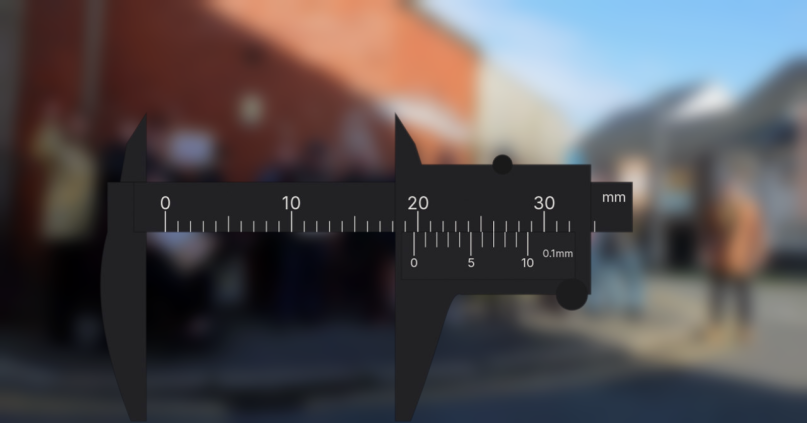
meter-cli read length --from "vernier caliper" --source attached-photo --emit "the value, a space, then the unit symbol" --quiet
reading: 19.7 mm
